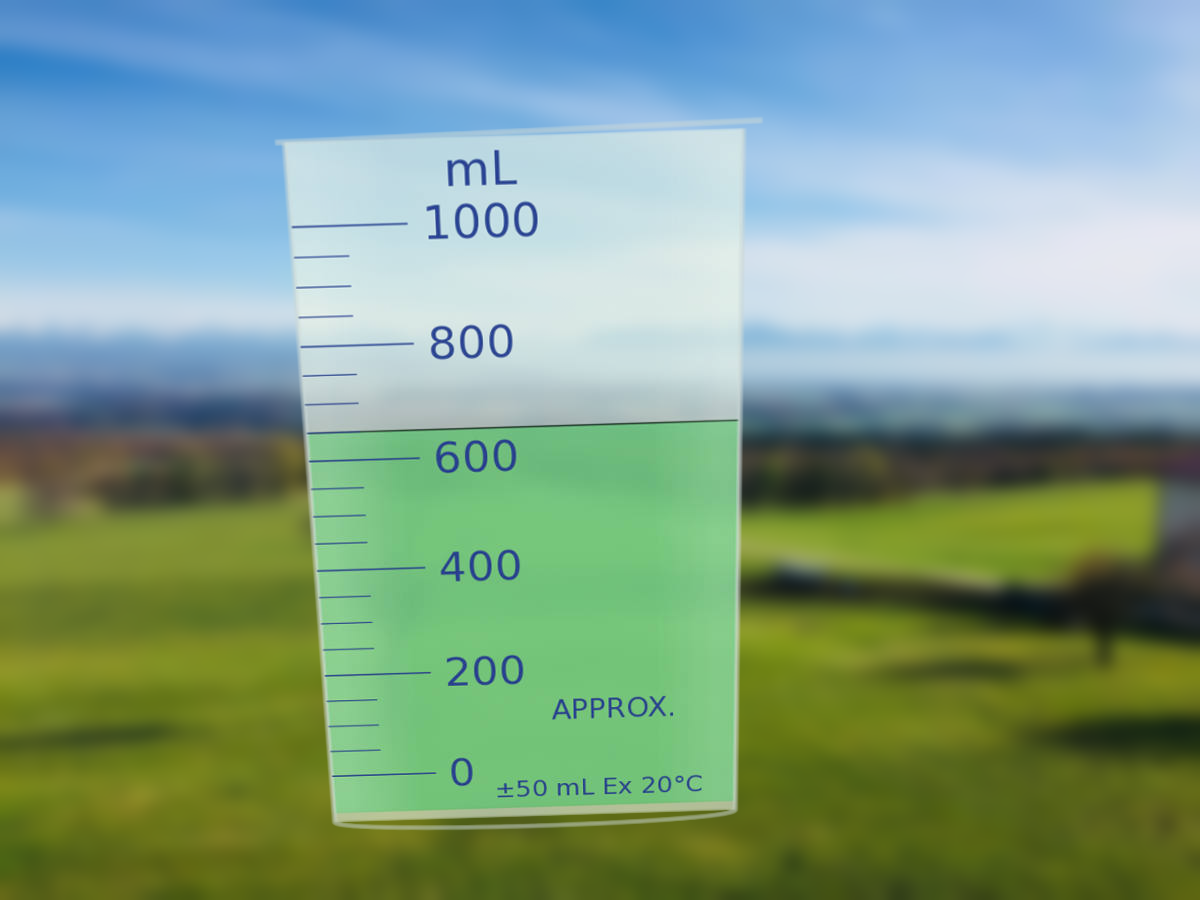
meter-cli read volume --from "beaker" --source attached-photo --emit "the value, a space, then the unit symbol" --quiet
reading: 650 mL
